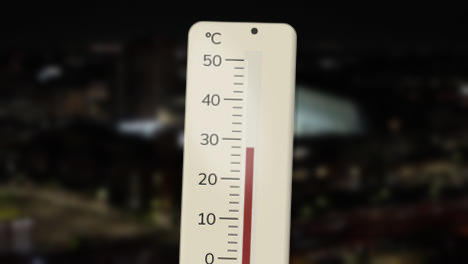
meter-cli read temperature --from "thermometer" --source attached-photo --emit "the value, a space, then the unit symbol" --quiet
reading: 28 °C
